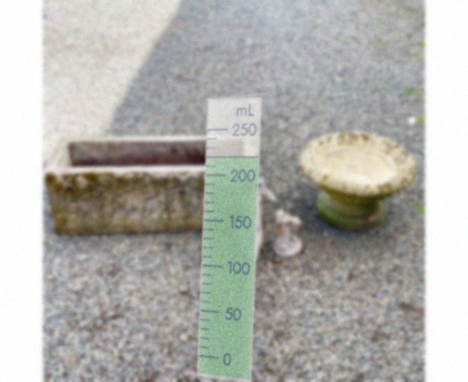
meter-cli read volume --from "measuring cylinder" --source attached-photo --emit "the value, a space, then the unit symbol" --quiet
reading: 220 mL
